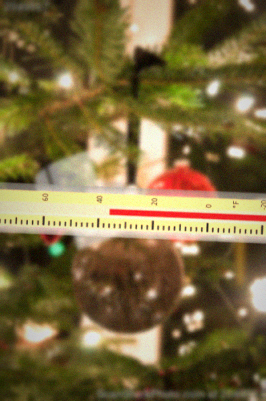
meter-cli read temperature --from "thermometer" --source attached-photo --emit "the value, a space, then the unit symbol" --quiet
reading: 36 °F
